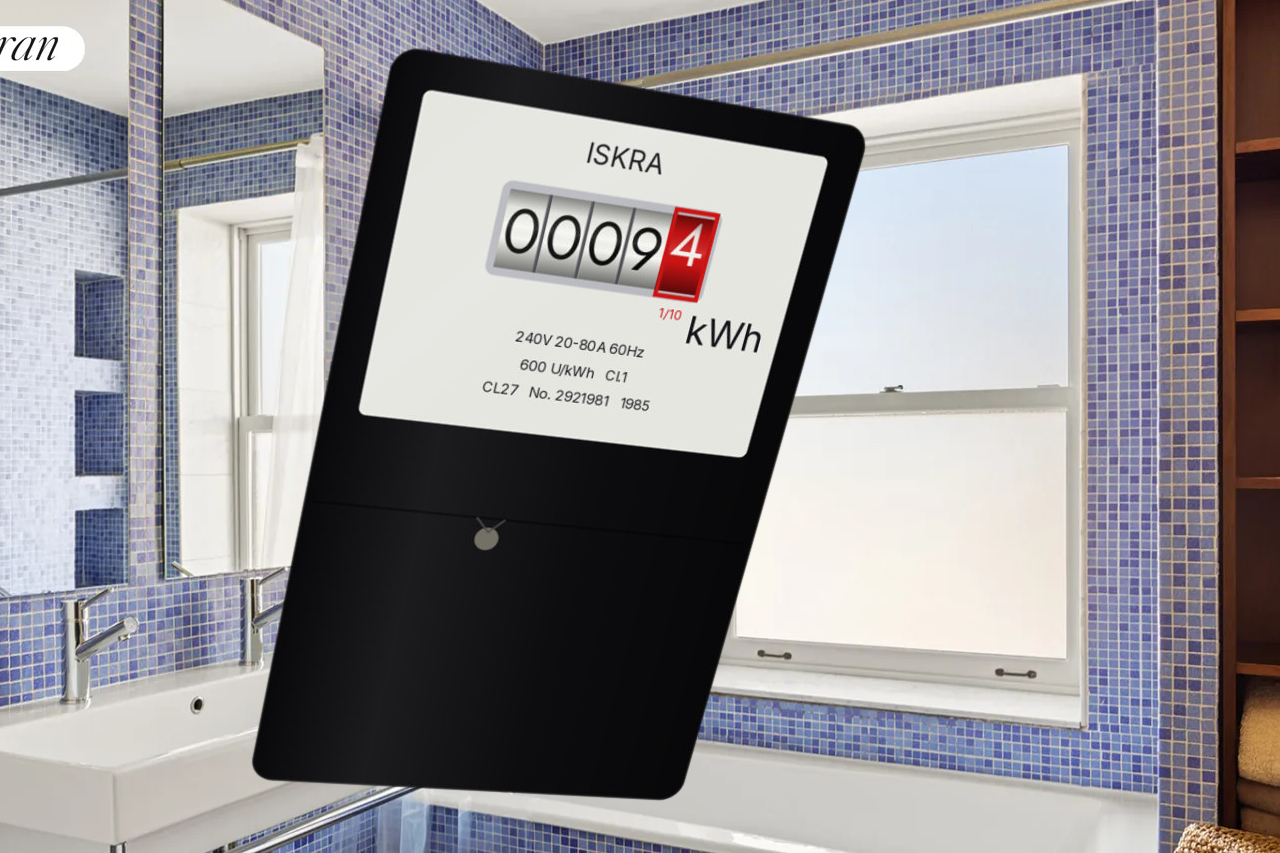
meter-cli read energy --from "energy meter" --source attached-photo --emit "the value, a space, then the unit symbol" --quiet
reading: 9.4 kWh
